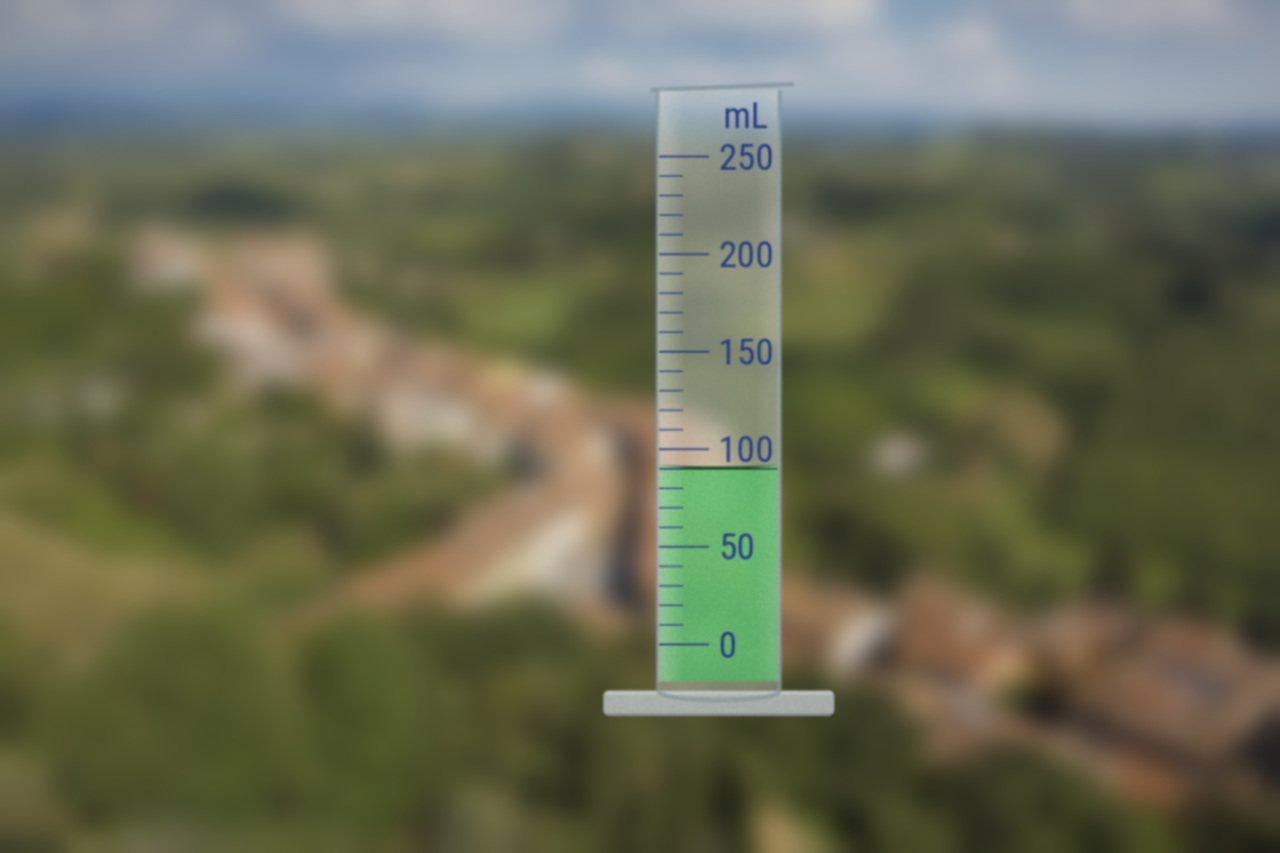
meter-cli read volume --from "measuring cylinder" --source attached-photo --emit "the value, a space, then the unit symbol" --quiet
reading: 90 mL
